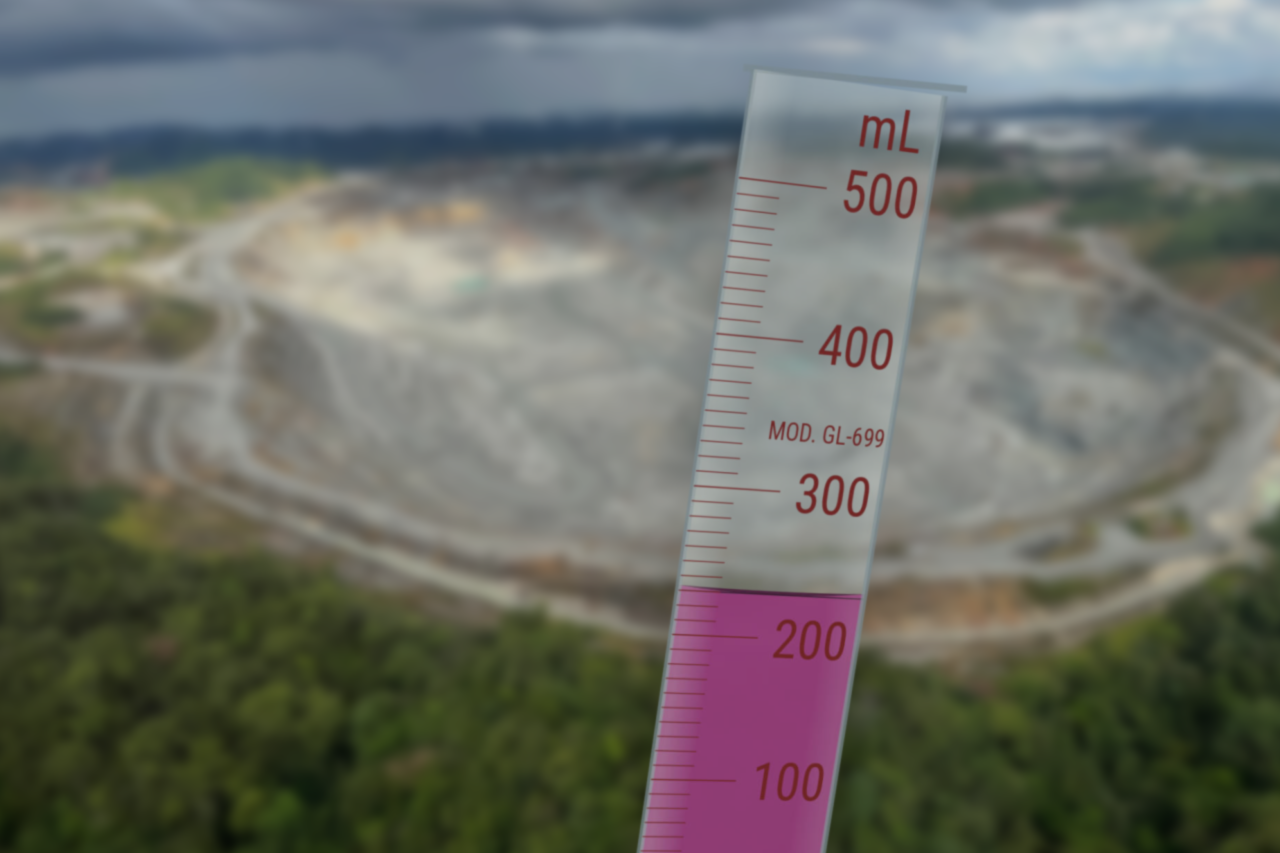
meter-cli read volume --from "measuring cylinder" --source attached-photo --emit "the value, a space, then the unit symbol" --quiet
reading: 230 mL
